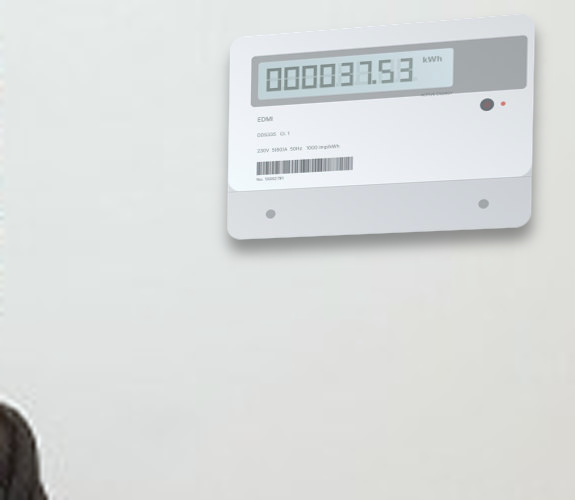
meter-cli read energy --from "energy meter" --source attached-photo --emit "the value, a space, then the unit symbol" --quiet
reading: 37.53 kWh
